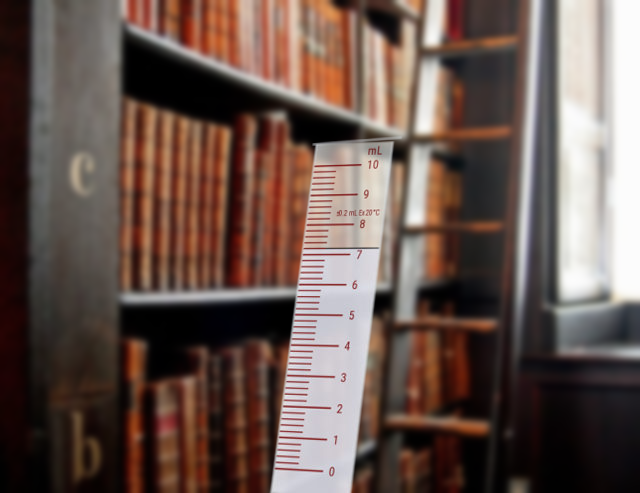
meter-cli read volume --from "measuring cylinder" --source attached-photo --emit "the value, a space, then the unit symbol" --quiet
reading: 7.2 mL
